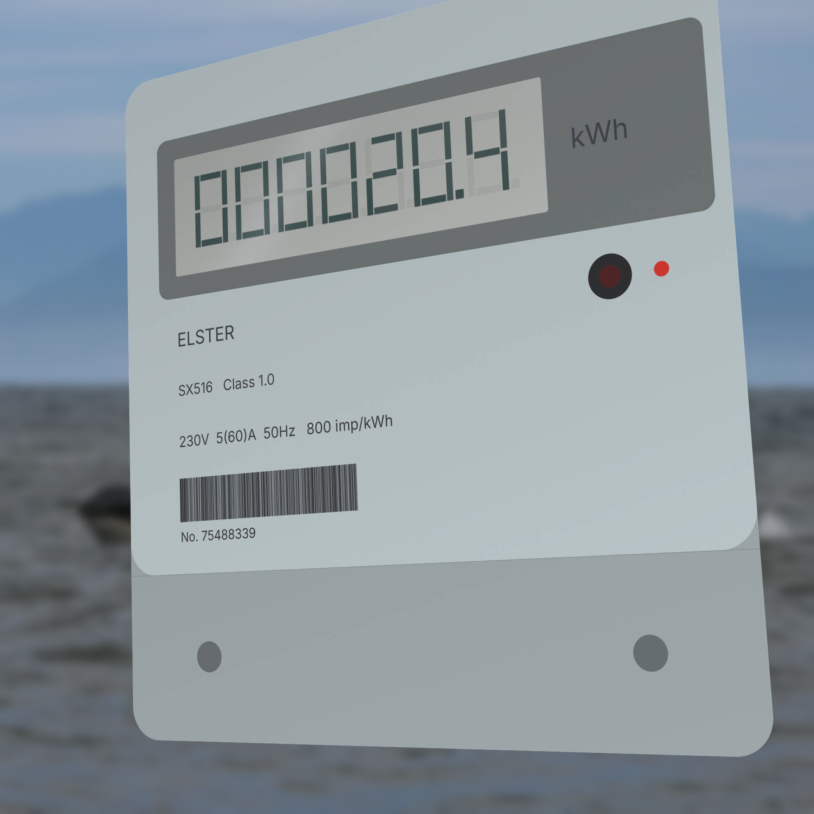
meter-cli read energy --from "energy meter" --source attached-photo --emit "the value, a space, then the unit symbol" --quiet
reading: 20.4 kWh
